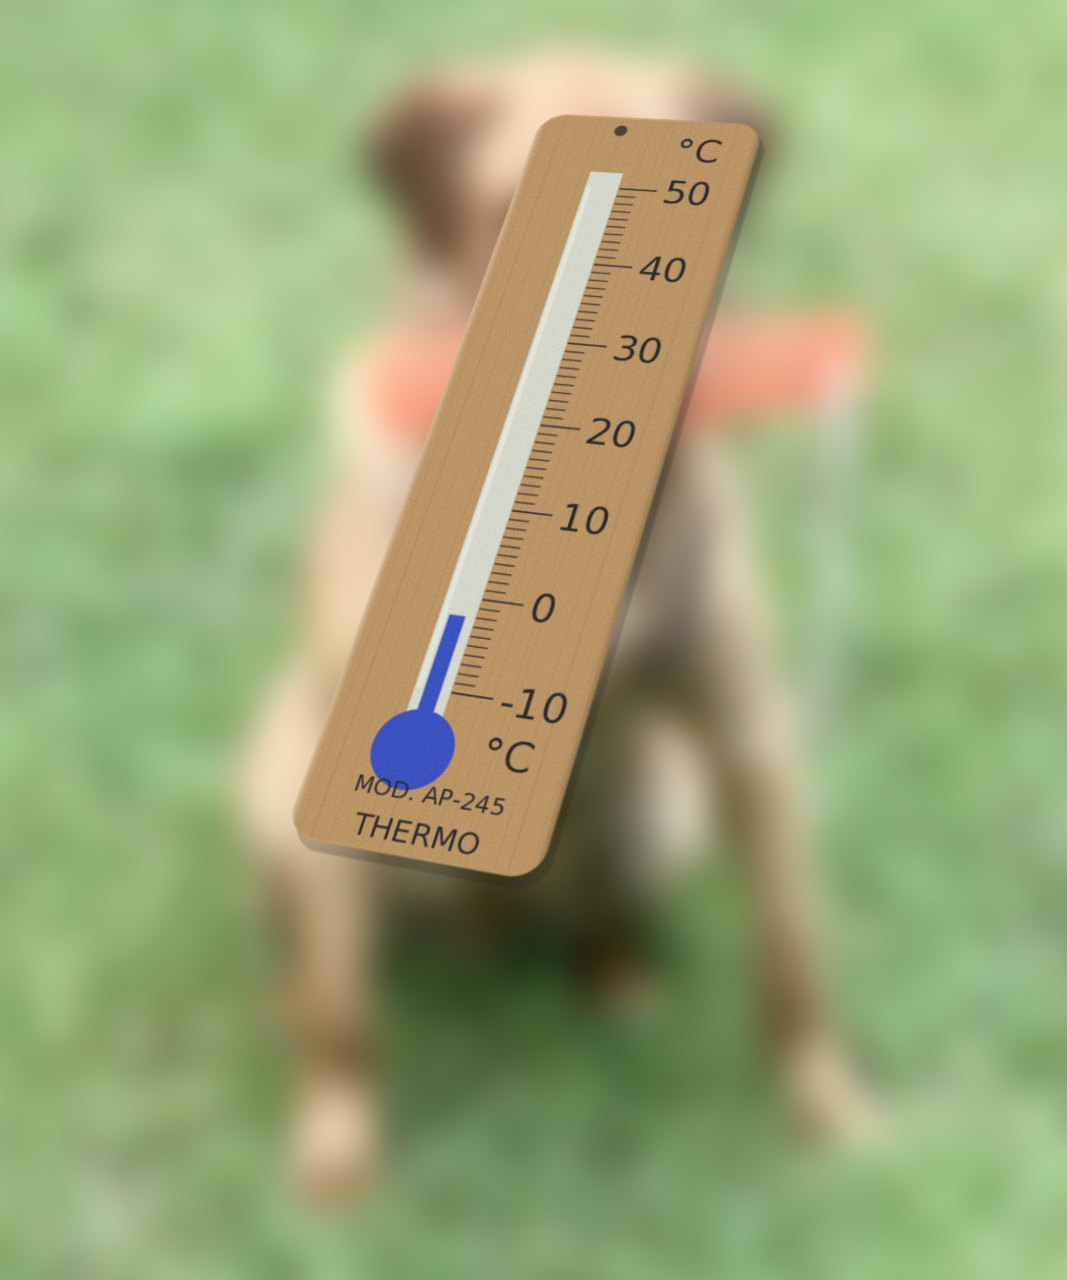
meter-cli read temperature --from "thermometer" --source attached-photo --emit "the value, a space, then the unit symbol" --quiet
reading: -2 °C
